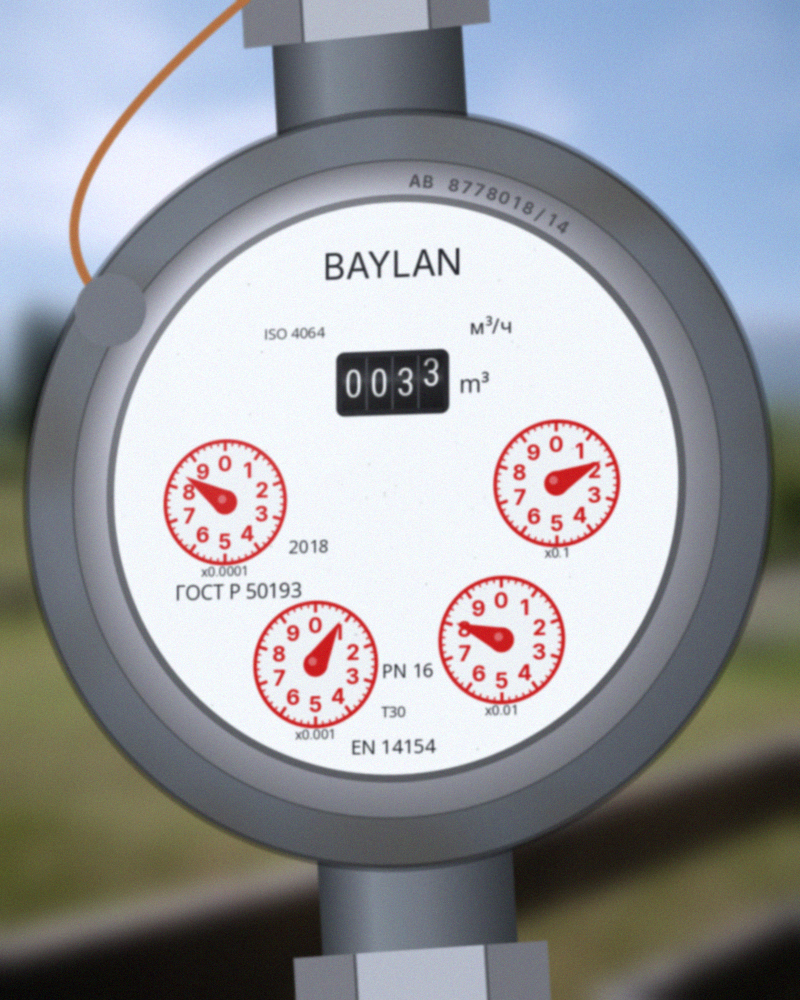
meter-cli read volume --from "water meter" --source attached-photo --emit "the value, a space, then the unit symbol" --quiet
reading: 33.1808 m³
